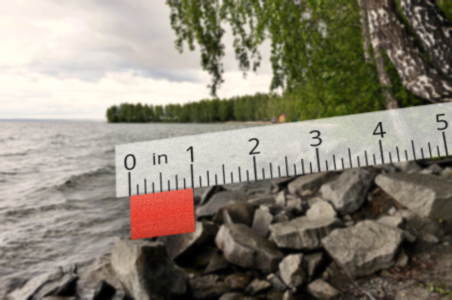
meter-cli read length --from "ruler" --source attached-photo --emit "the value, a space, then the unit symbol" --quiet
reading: 1 in
